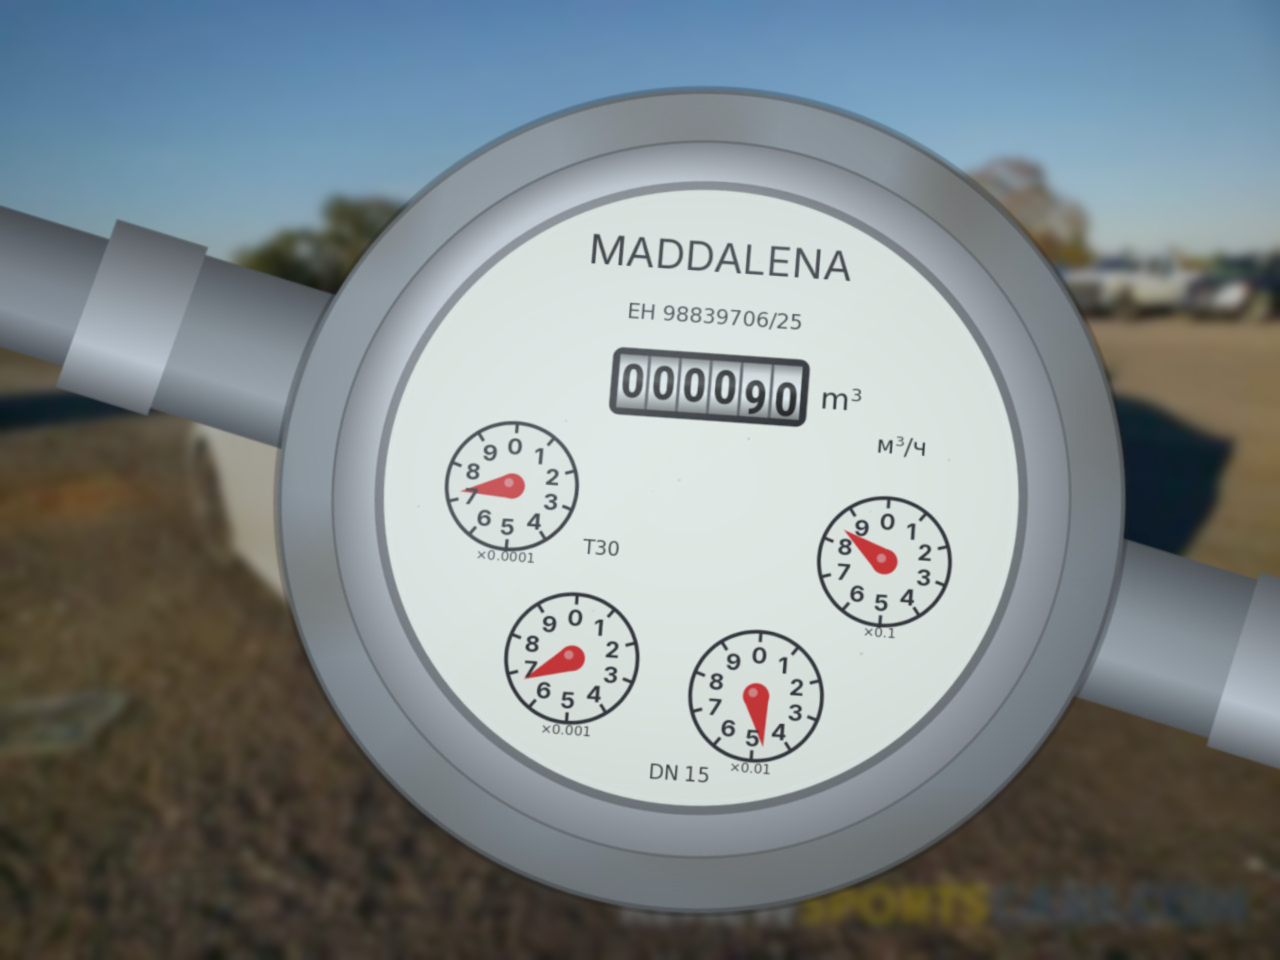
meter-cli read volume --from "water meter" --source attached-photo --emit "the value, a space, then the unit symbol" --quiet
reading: 89.8467 m³
